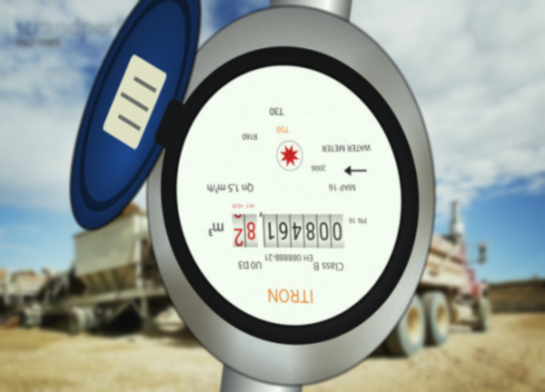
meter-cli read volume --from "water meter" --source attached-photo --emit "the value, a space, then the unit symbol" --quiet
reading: 8461.82 m³
